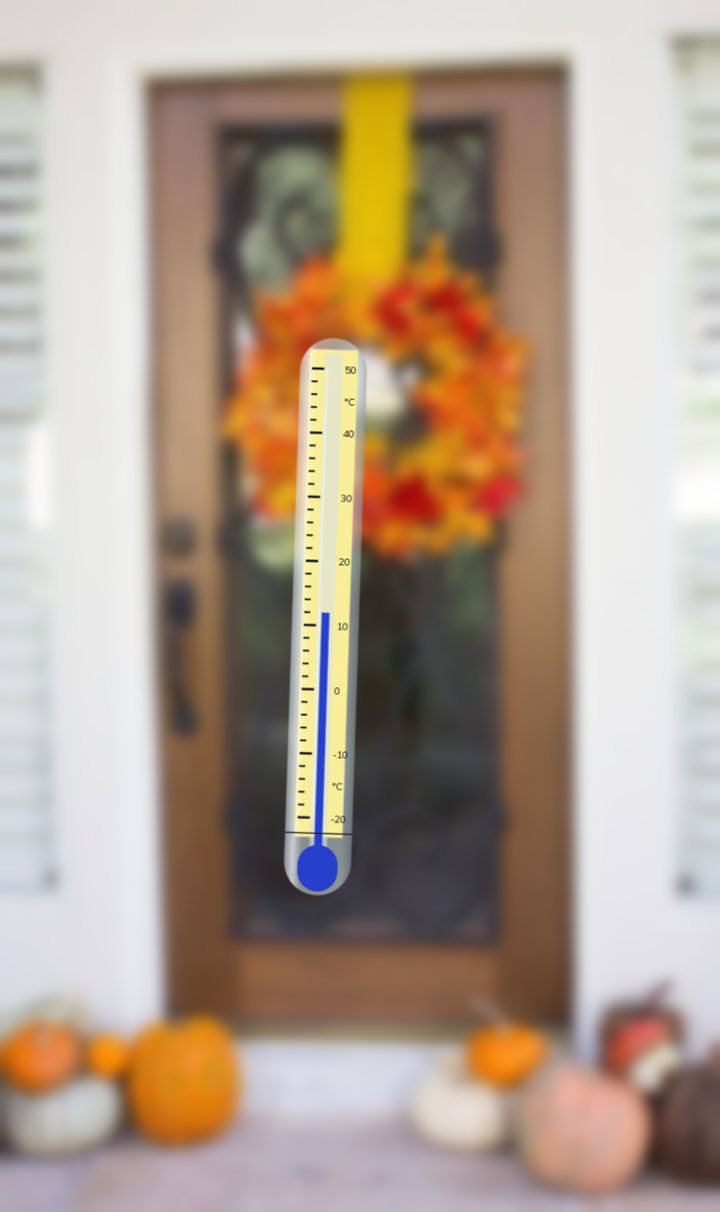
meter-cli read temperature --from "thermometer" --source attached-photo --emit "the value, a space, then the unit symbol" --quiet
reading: 12 °C
